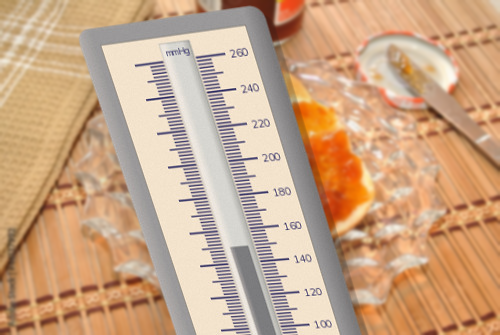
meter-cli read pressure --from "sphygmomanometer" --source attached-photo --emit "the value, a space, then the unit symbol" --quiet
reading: 150 mmHg
